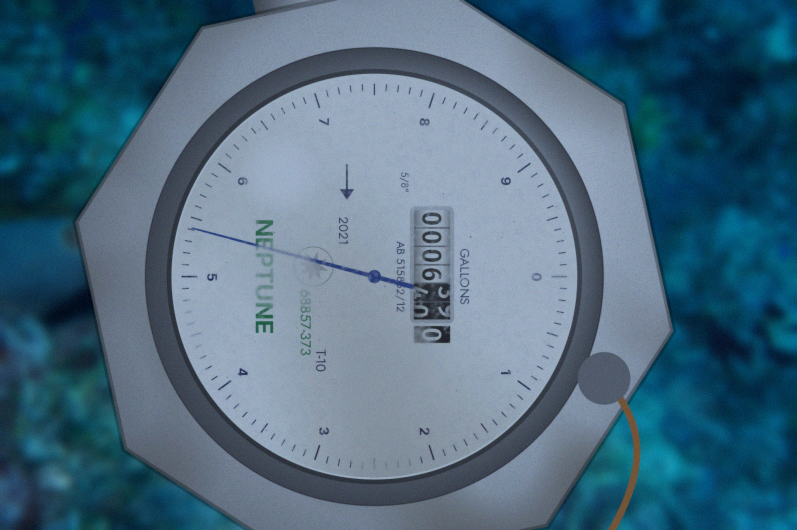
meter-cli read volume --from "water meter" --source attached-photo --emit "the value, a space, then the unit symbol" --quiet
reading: 6395.4 gal
